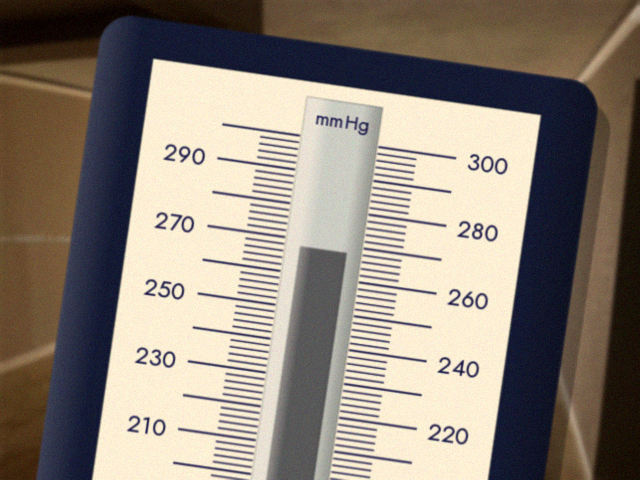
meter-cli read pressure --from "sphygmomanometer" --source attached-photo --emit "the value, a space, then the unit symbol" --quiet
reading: 268 mmHg
